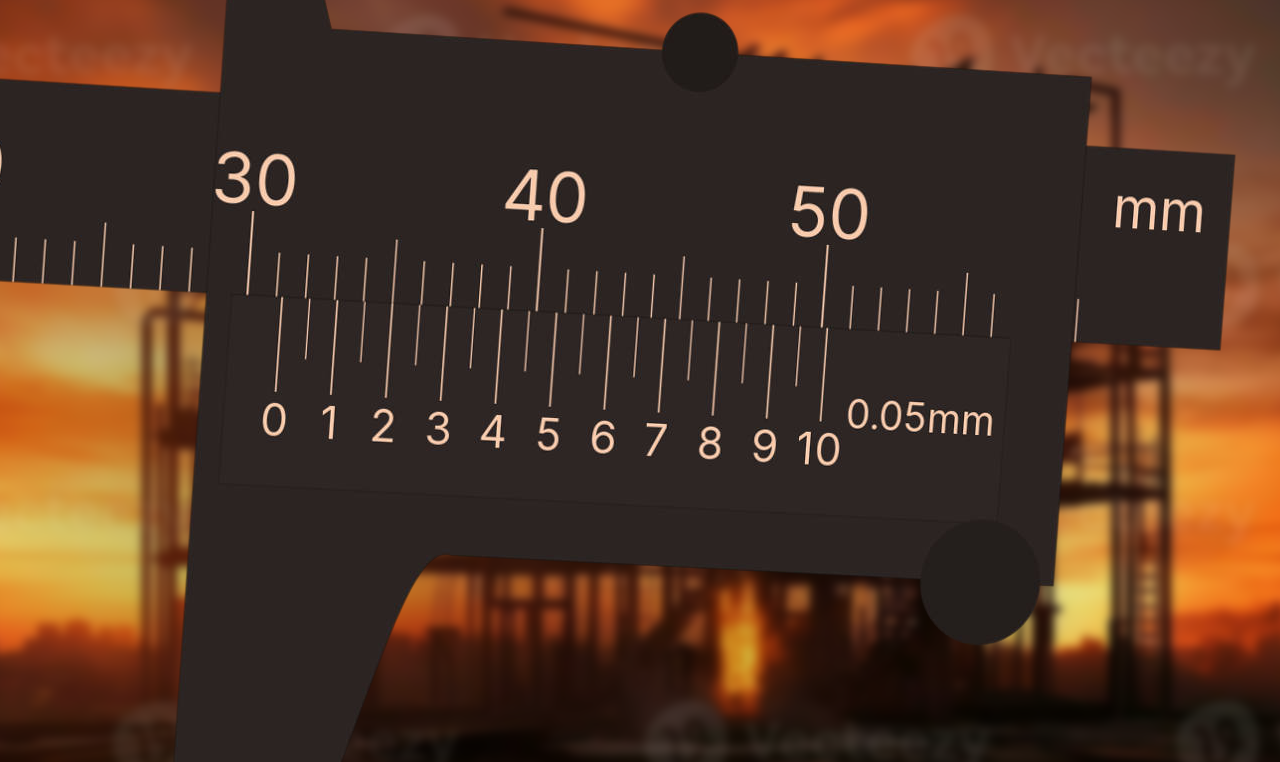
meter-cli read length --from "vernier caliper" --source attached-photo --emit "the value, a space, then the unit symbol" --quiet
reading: 31.20 mm
